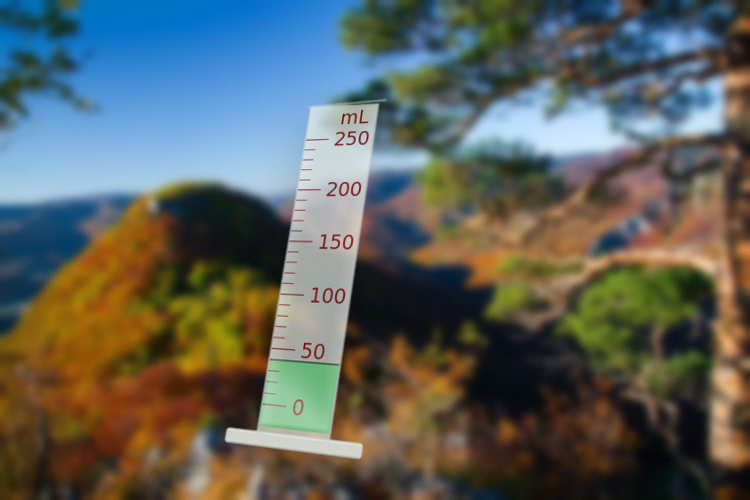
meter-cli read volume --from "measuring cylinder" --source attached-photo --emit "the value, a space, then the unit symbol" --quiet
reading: 40 mL
